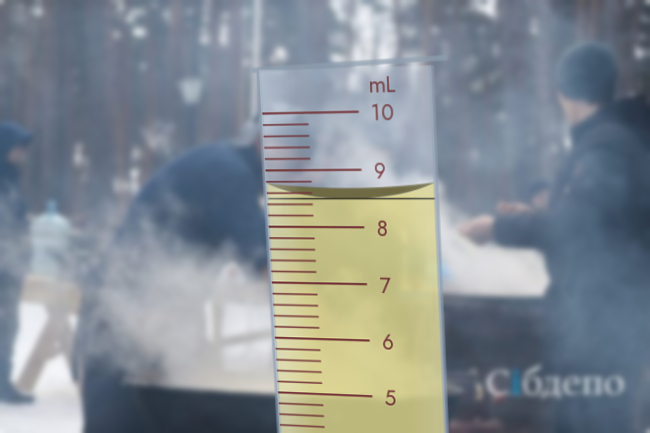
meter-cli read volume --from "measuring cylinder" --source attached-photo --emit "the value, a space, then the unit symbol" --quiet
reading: 8.5 mL
